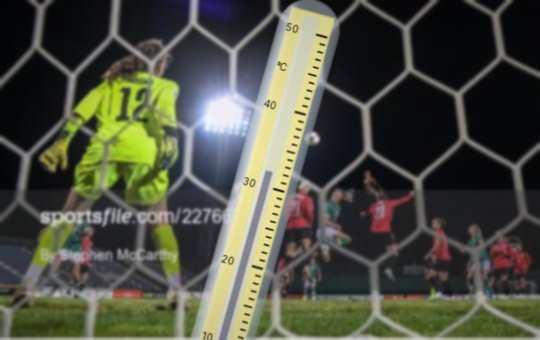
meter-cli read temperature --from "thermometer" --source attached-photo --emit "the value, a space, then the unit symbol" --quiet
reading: 32 °C
